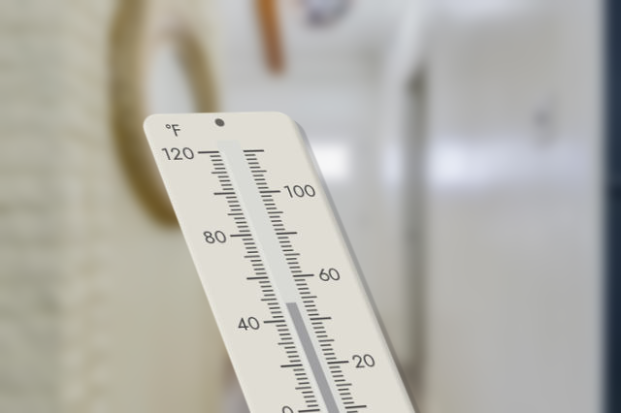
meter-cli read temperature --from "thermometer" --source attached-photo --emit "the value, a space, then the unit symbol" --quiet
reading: 48 °F
